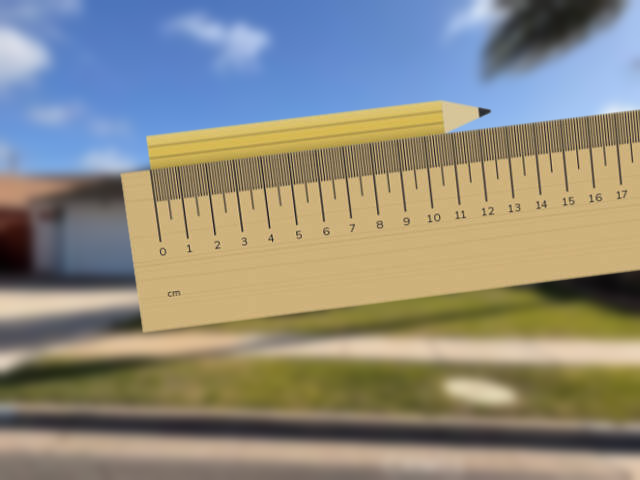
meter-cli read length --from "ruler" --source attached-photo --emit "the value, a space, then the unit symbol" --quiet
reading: 12.5 cm
